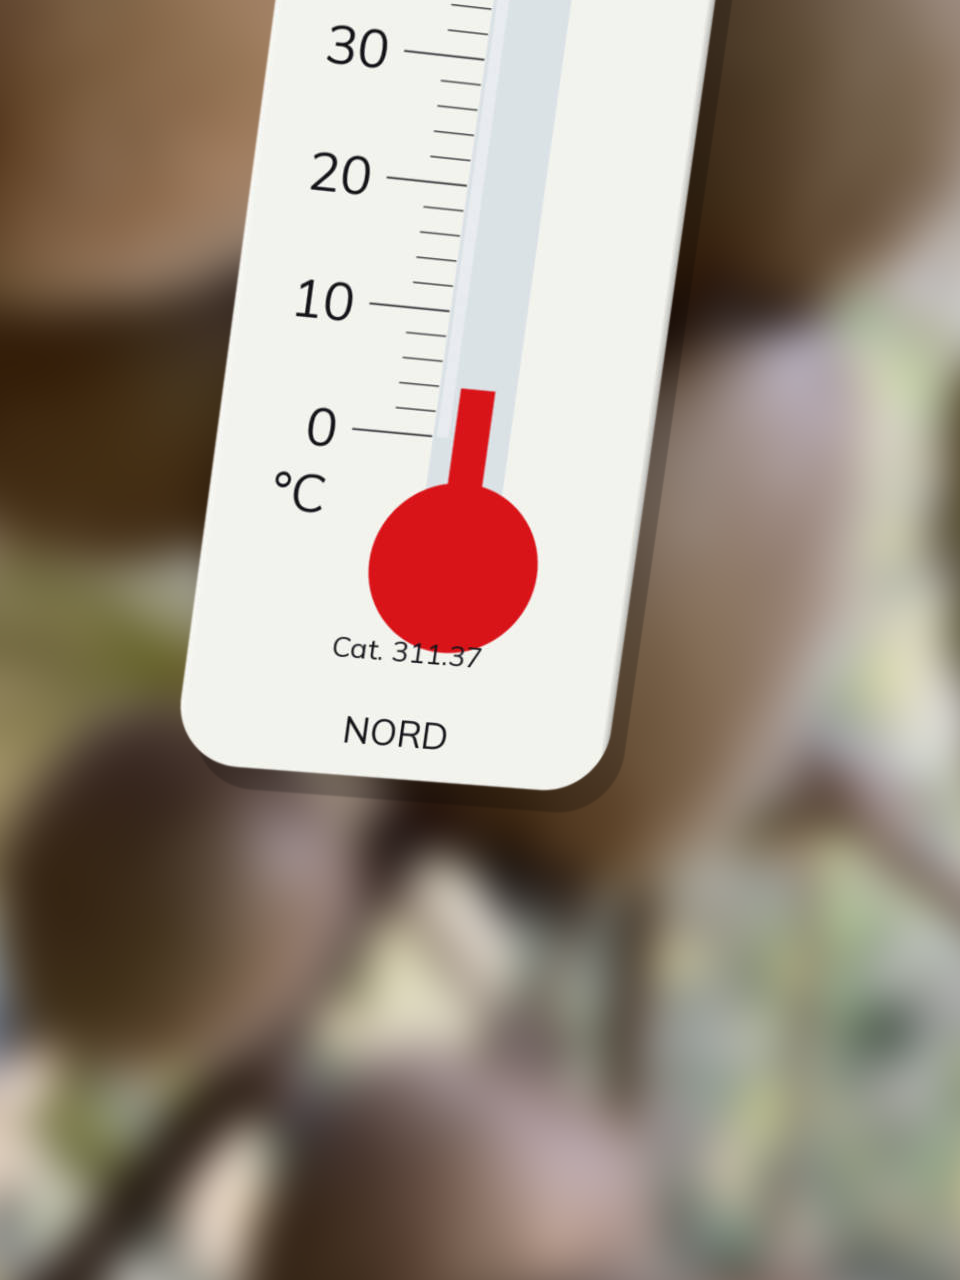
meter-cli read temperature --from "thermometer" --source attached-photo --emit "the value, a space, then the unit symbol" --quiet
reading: 4 °C
